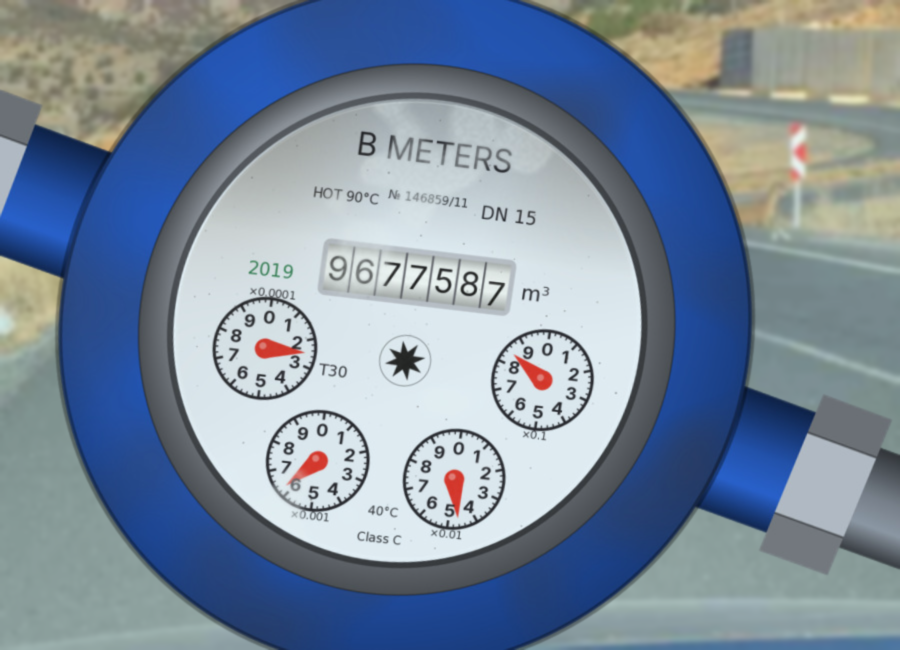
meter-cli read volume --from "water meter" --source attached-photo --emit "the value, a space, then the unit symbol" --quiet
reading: 9677586.8462 m³
